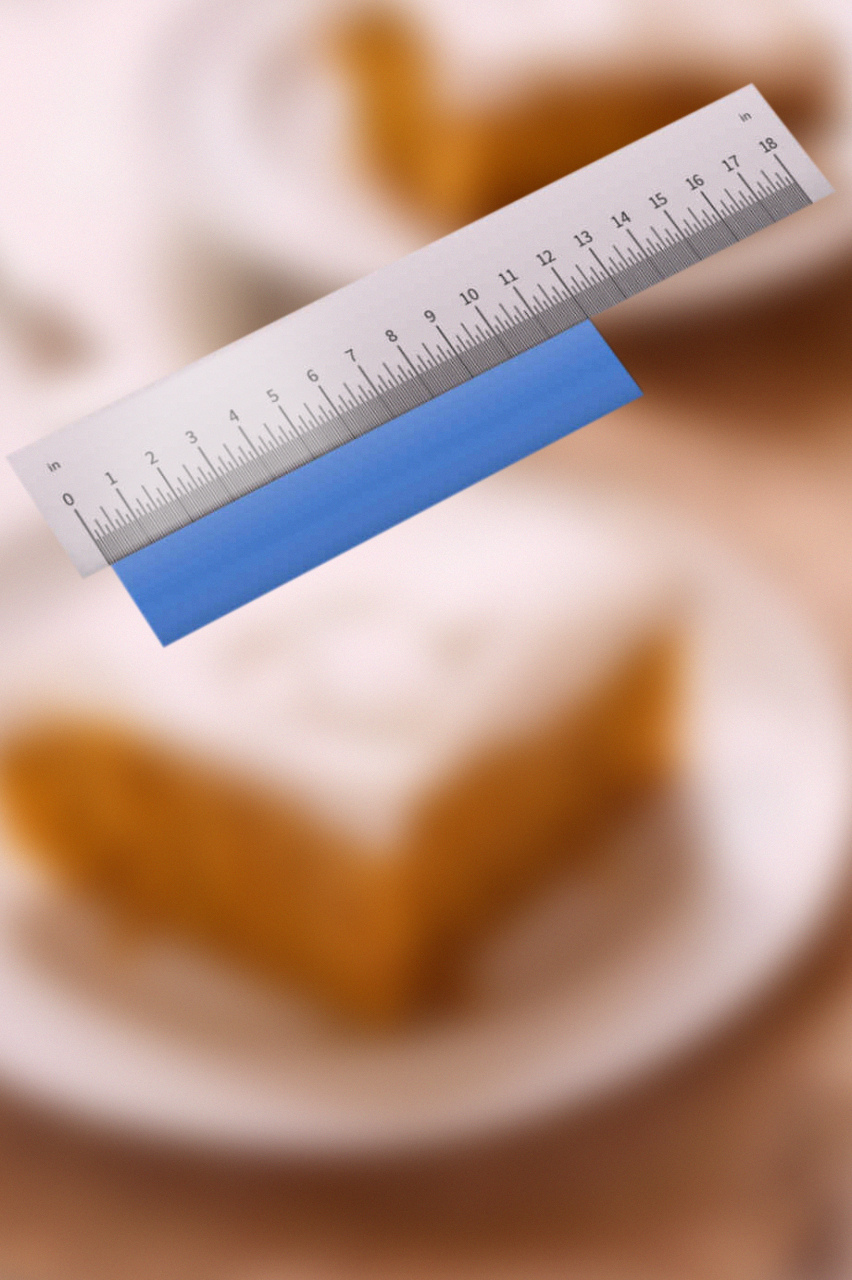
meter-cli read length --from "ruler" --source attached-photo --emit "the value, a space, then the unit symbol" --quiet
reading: 12 in
